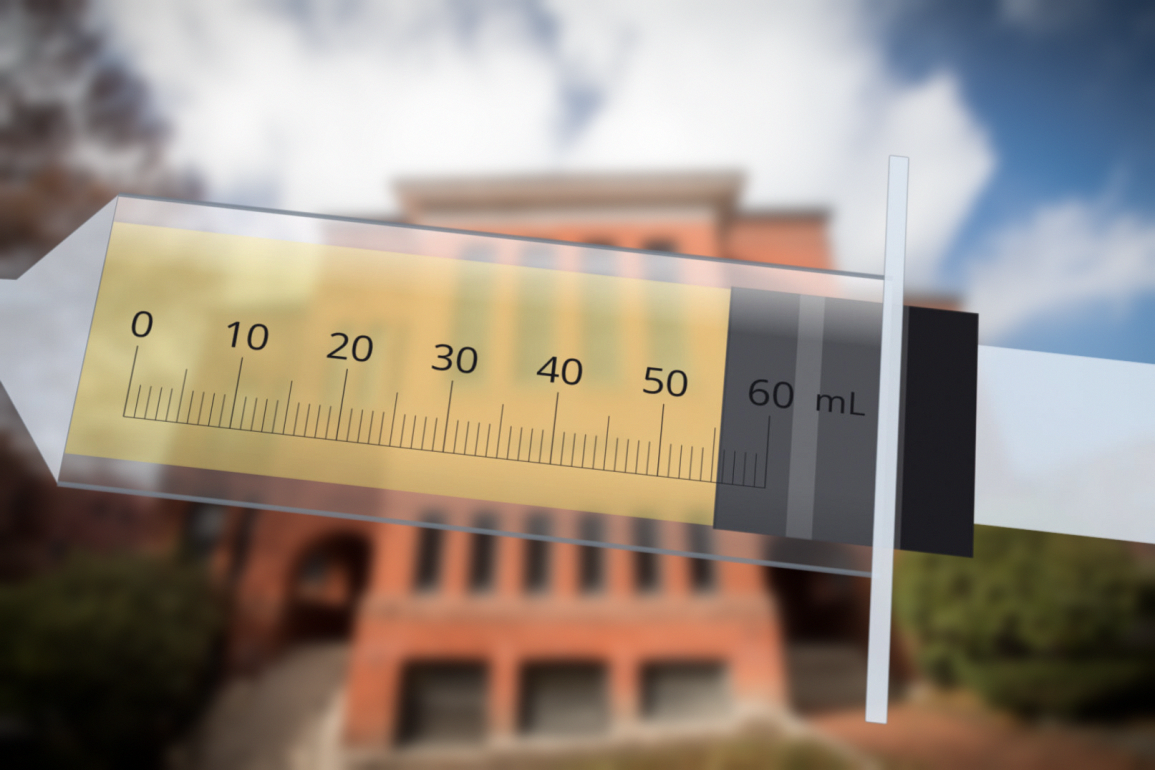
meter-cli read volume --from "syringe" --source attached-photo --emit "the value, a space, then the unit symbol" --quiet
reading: 55.5 mL
